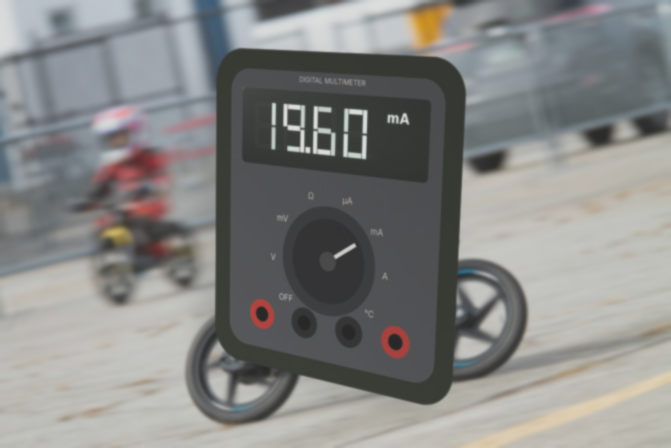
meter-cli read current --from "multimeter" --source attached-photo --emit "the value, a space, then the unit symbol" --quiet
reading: 19.60 mA
